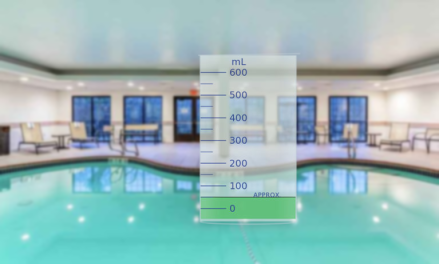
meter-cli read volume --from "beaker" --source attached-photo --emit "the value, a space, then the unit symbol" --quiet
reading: 50 mL
